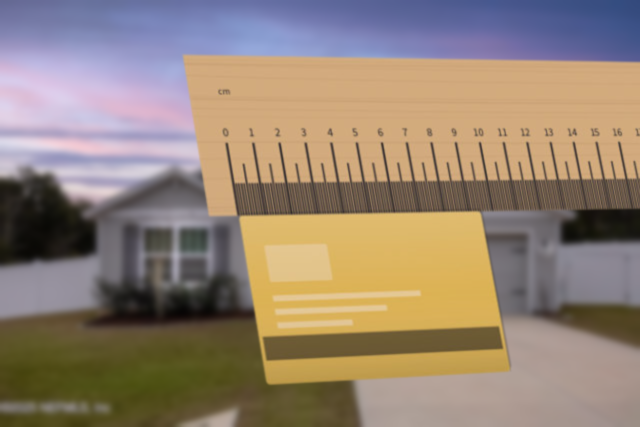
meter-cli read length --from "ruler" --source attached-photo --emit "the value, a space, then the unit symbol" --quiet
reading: 9.5 cm
